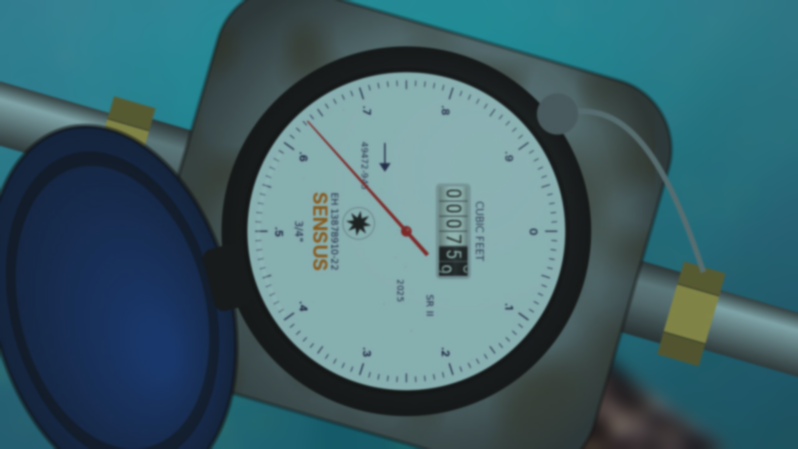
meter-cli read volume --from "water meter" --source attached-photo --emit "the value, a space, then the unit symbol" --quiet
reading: 758.63 ft³
